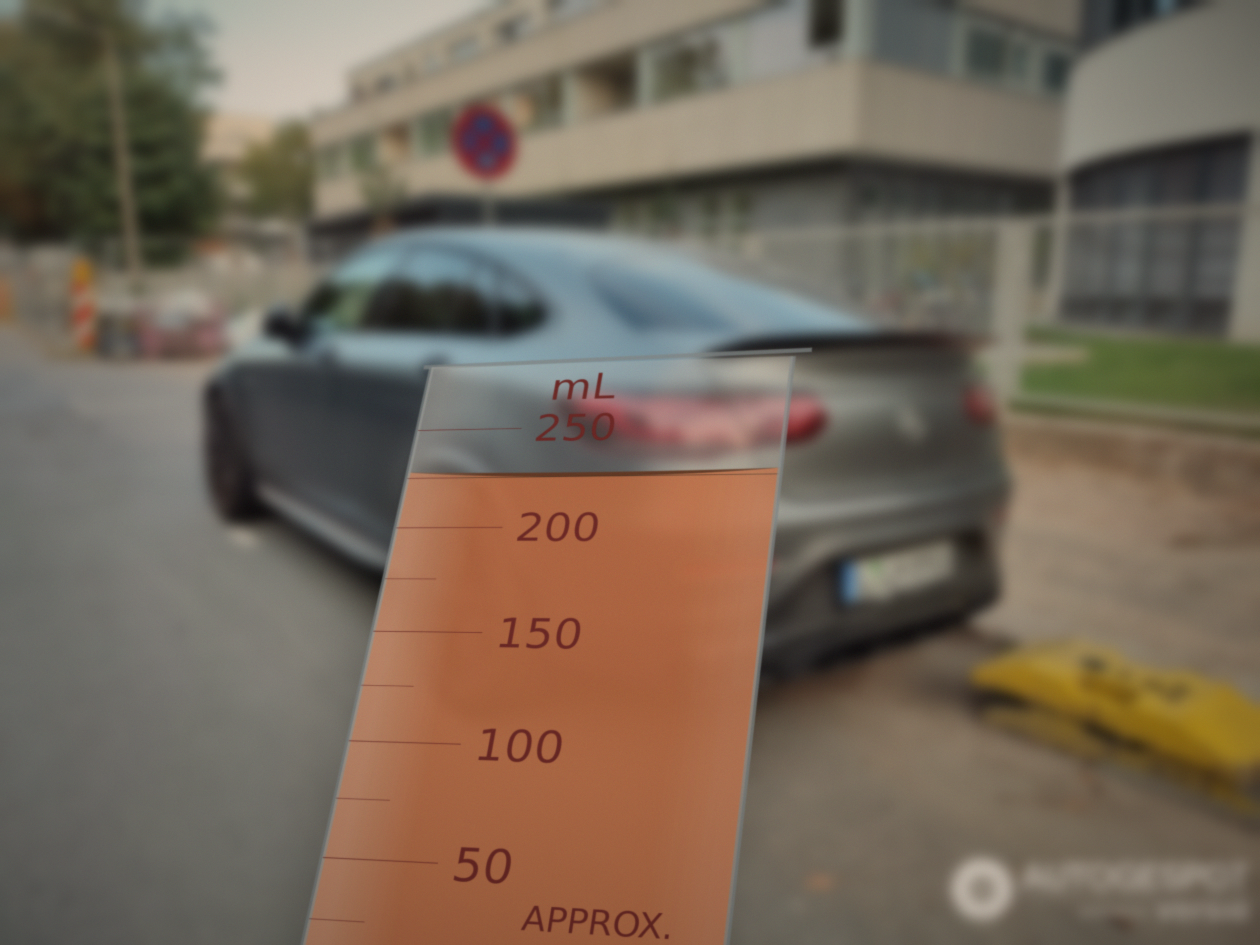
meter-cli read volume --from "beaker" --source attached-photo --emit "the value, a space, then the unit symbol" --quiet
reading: 225 mL
